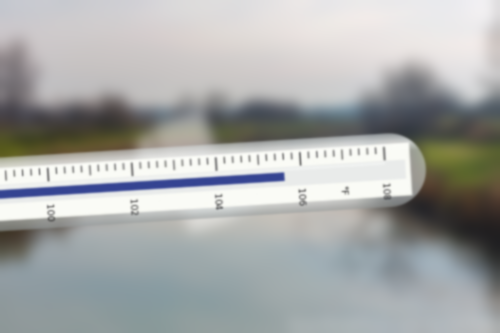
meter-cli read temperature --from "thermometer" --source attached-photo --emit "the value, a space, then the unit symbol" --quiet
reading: 105.6 °F
